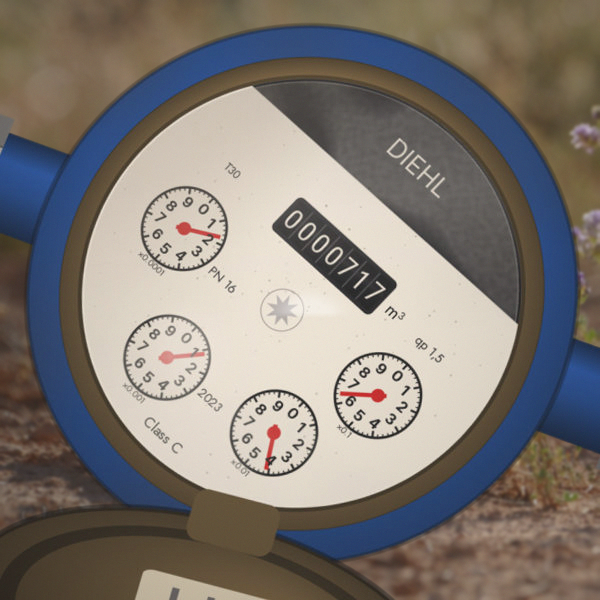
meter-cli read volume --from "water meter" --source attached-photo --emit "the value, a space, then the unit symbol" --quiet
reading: 717.6411 m³
